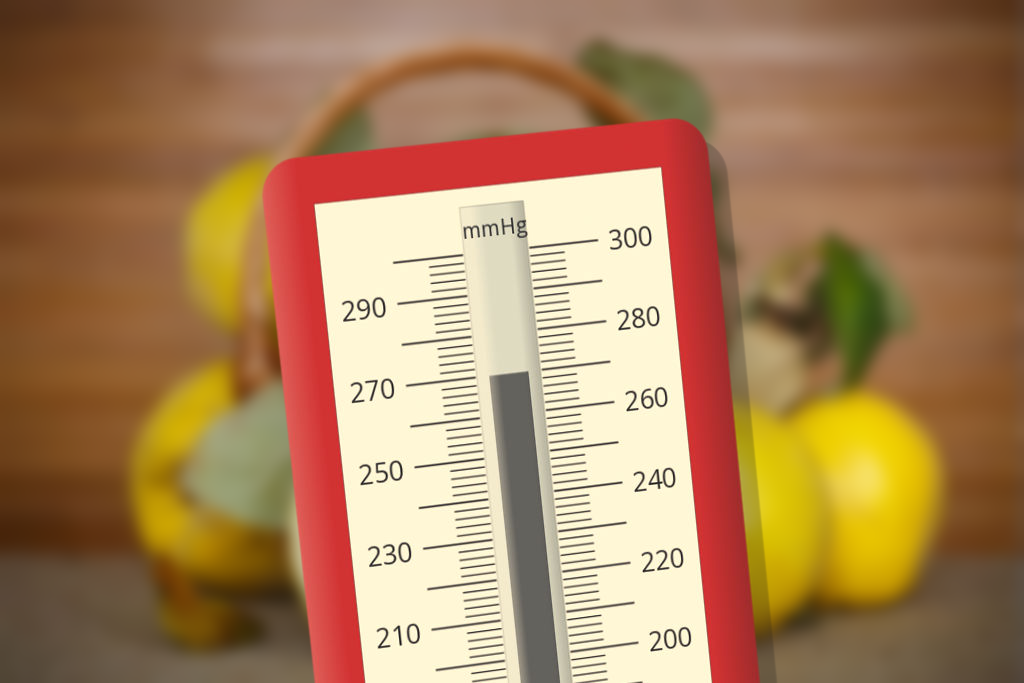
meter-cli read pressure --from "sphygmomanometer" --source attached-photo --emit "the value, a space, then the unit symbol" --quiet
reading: 270 mmHg
